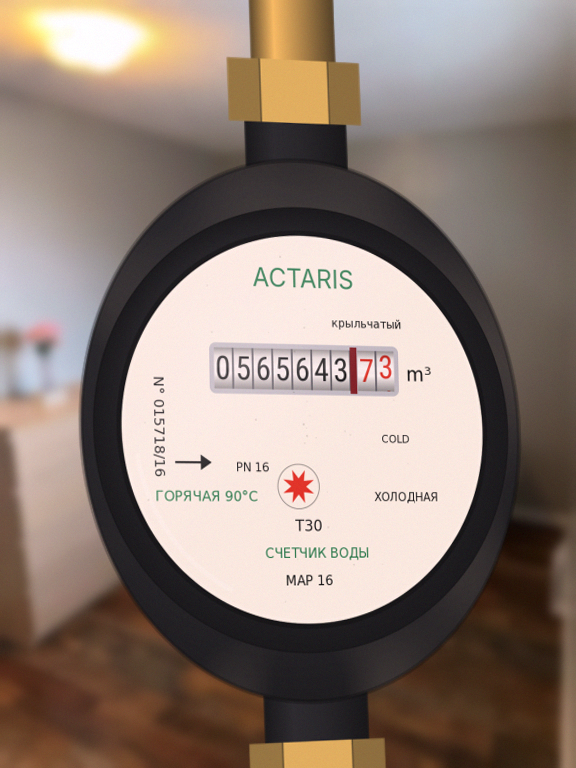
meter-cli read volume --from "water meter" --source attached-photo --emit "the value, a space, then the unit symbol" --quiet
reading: 565643.73 m³
